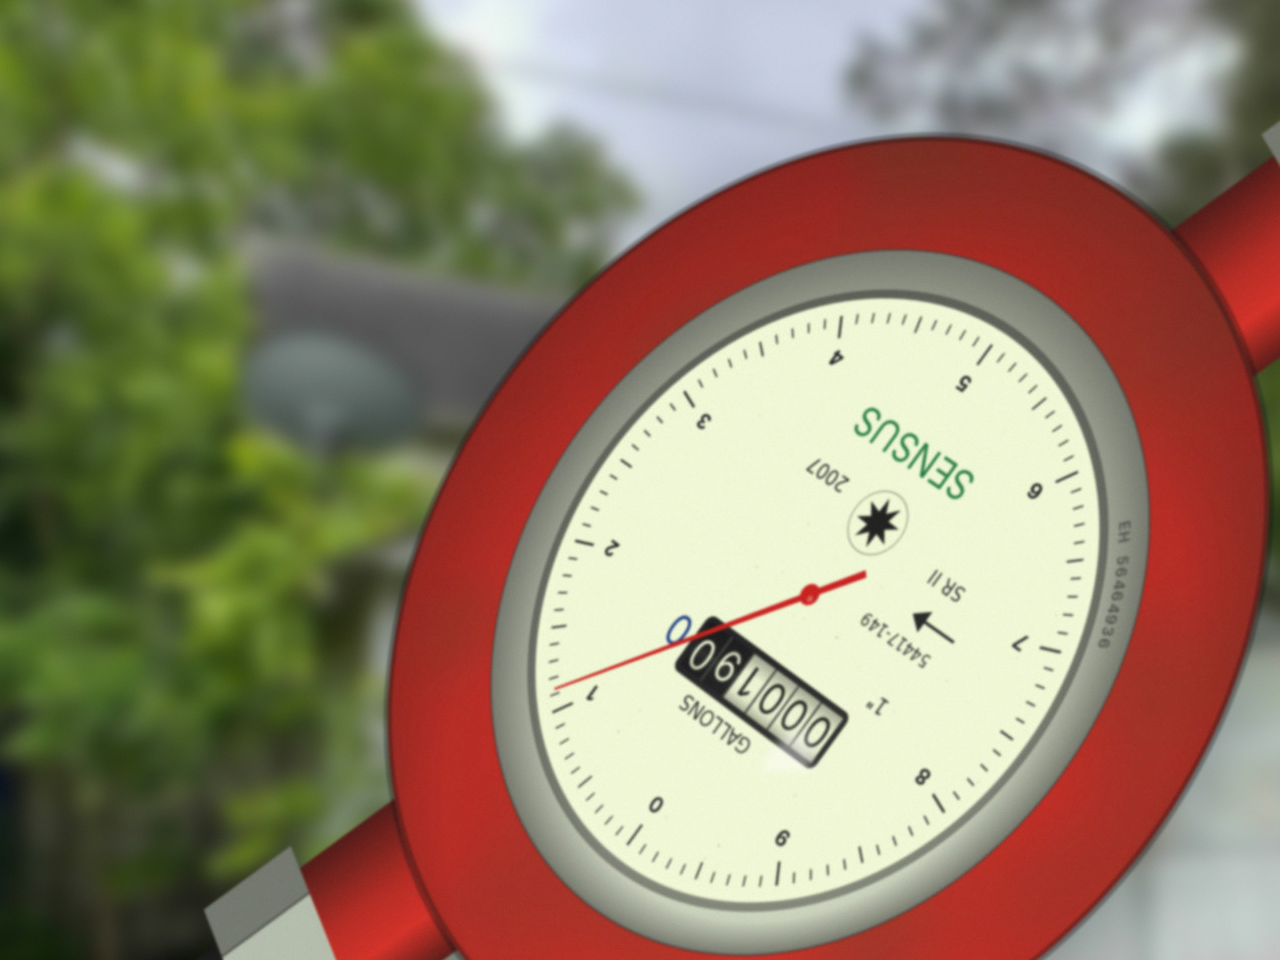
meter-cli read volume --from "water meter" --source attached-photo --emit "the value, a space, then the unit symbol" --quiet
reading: 1901.1 gal
